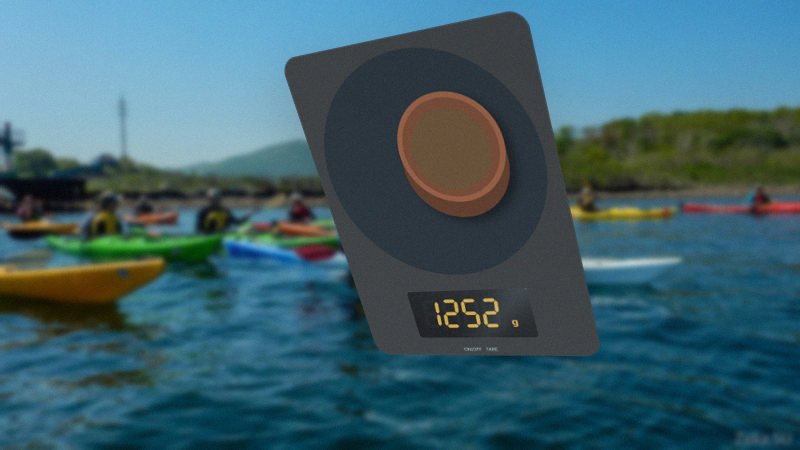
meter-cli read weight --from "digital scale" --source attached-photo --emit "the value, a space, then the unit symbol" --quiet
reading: 1252 g
